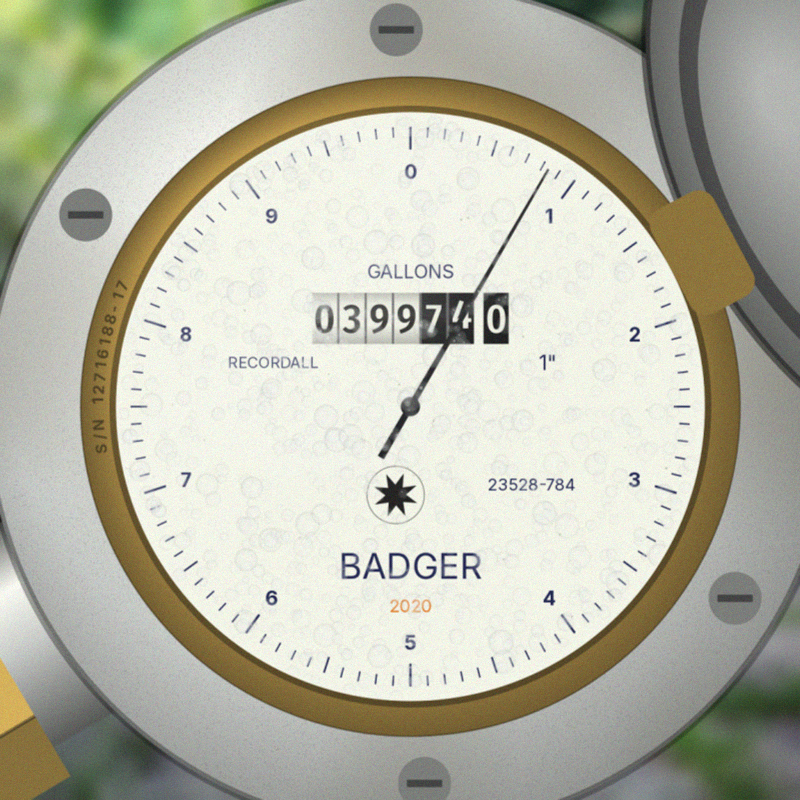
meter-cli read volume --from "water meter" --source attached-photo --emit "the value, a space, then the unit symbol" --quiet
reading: 399740.8 gal
